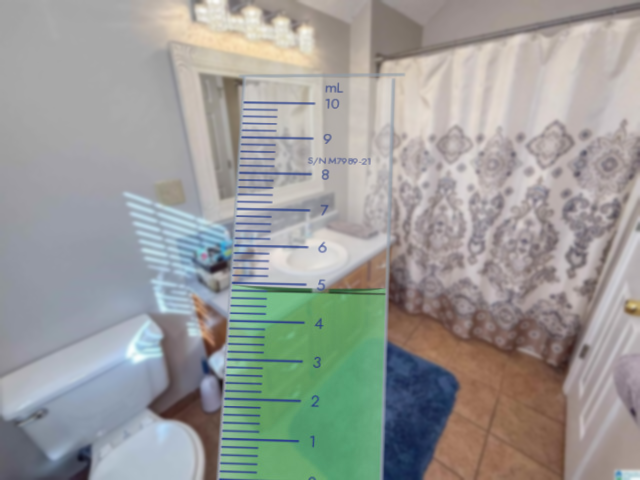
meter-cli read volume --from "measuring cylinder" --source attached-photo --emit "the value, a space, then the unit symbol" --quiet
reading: 4.8 mL
